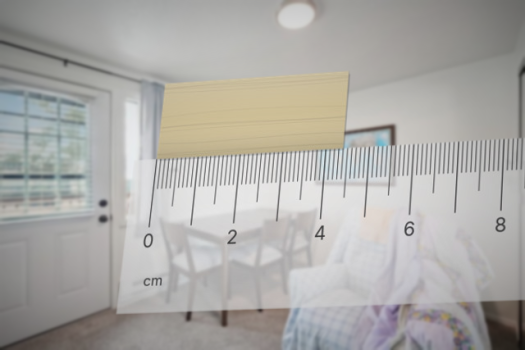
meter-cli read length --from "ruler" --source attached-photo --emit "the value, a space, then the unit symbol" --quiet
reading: 4.4 cm
